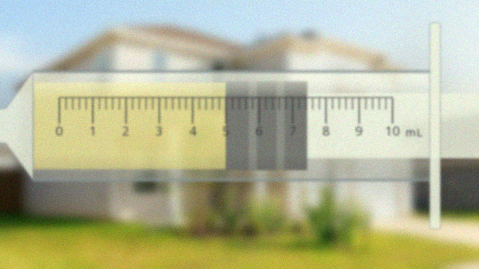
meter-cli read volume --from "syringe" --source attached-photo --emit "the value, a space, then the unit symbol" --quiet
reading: 5 mL
